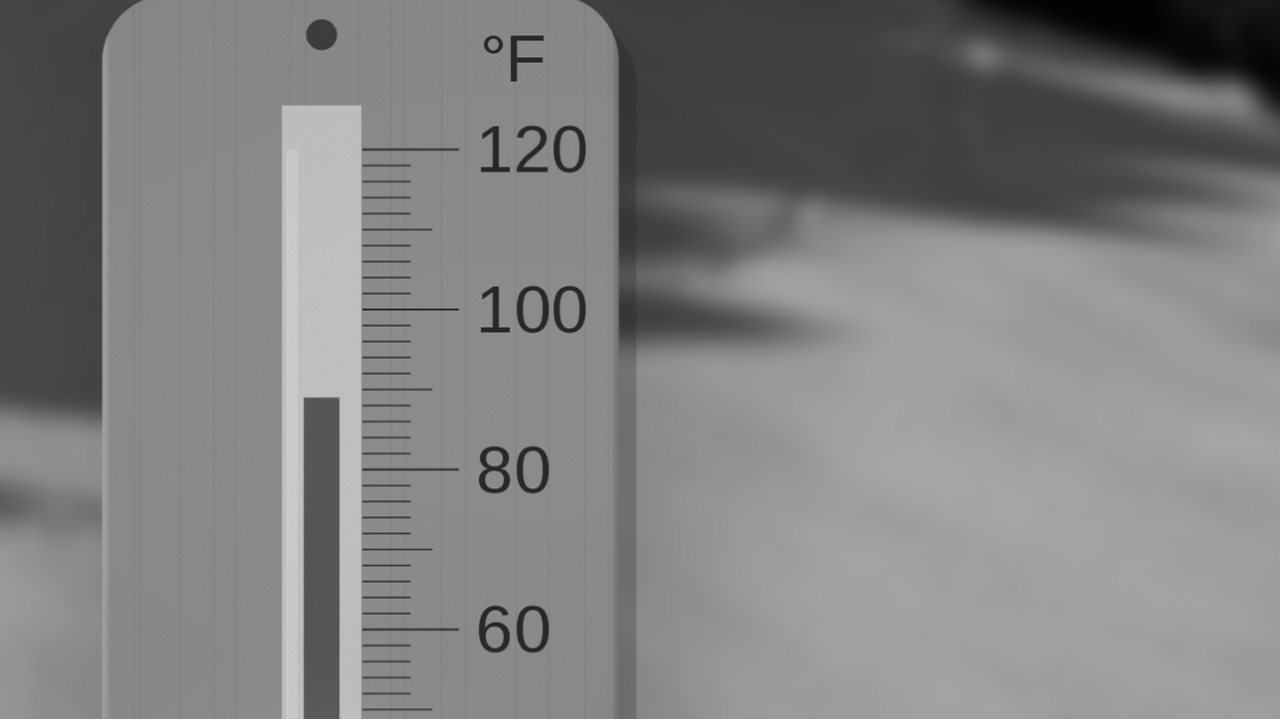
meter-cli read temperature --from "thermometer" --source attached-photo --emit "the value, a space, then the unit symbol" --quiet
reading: 89 °F
